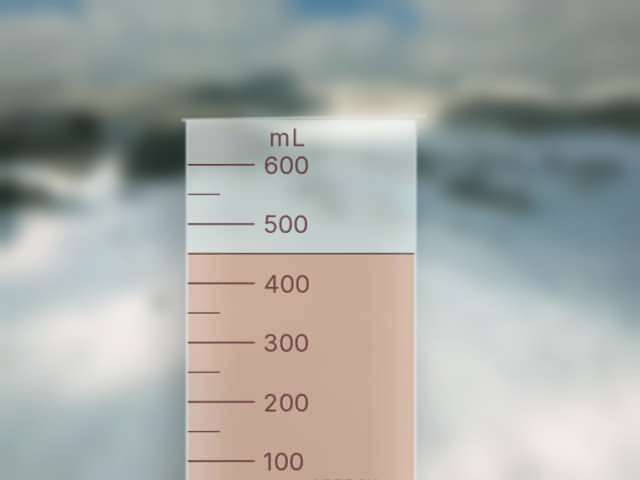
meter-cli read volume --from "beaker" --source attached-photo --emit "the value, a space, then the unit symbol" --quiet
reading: 450 mL
